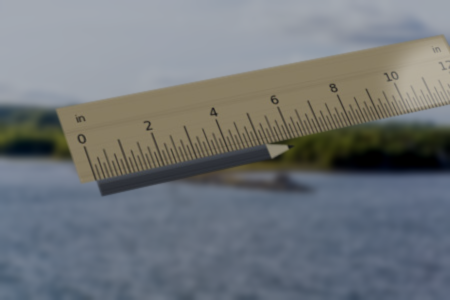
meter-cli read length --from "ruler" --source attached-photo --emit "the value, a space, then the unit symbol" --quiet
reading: 6 in
